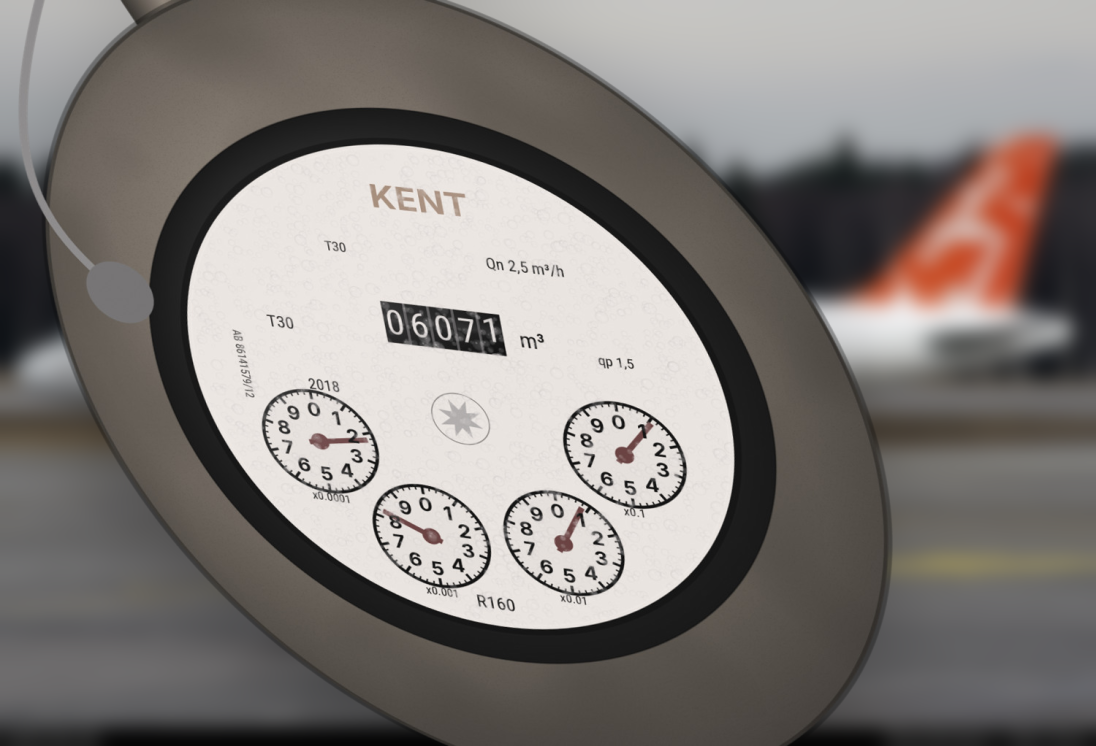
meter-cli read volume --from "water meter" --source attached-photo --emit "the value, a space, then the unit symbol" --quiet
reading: 6071.1082 m³
